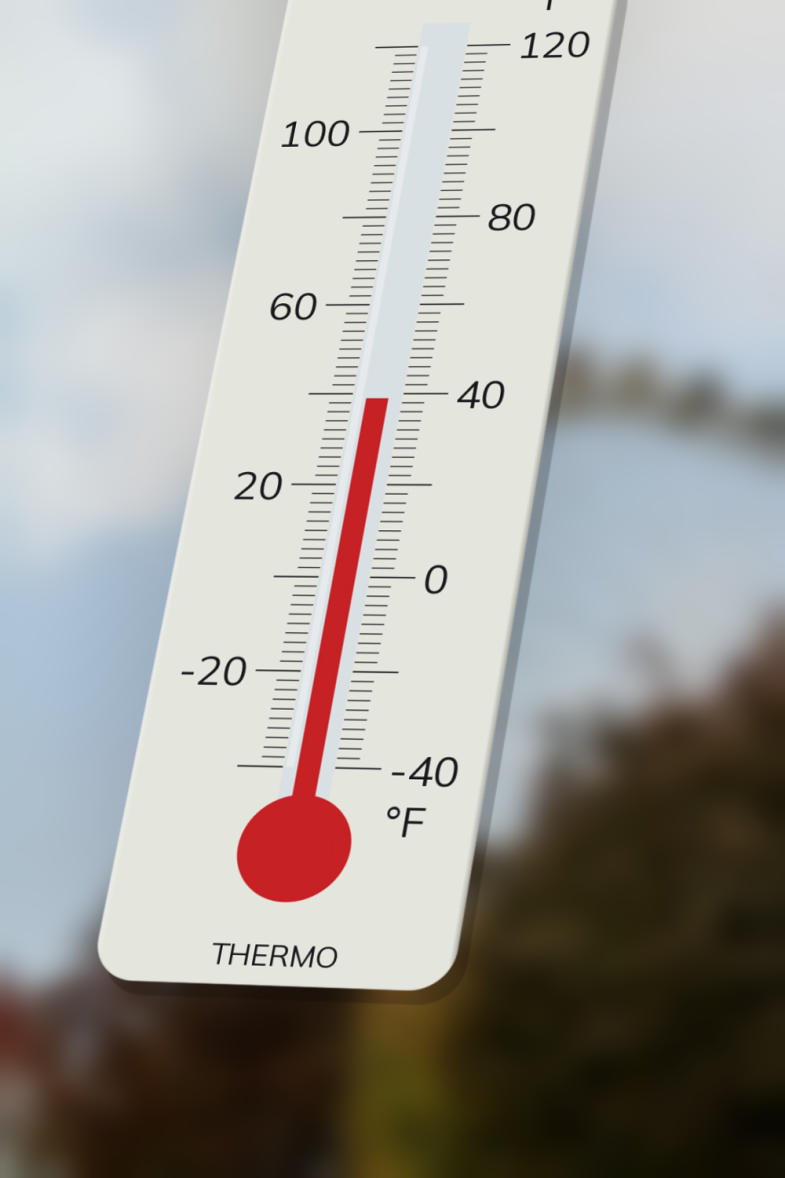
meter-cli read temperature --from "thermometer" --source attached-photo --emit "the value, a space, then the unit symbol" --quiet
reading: 39 °F
